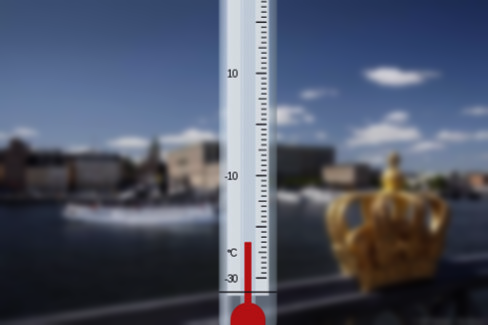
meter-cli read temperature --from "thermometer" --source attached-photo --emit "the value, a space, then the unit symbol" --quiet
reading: -23 °C
